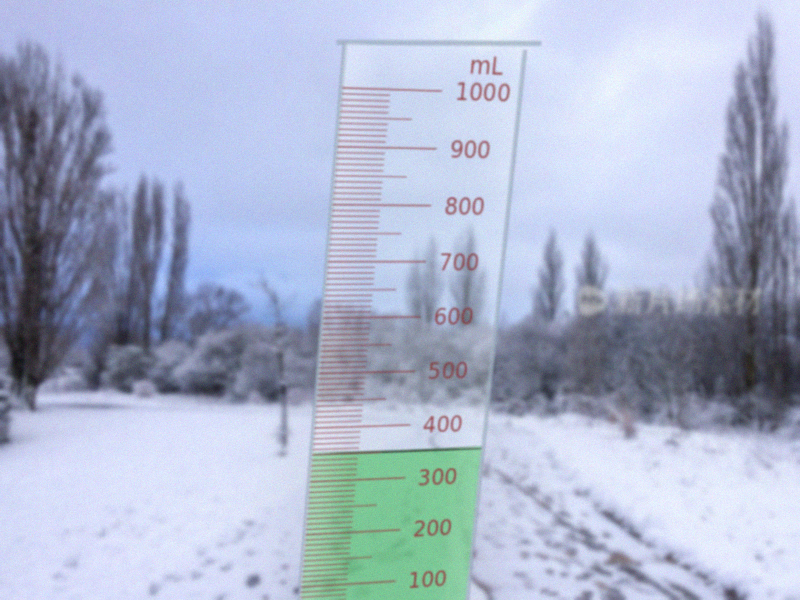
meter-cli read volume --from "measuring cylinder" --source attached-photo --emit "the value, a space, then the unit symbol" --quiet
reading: 350 mL
